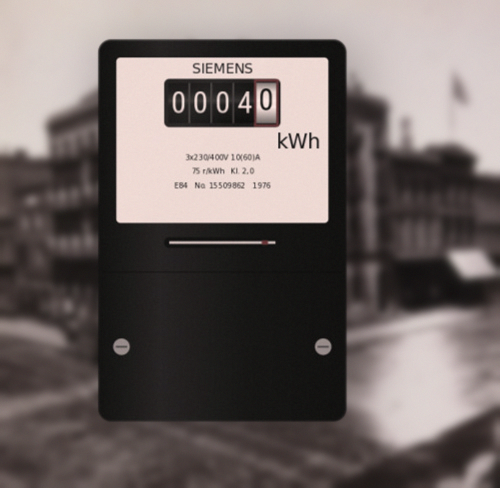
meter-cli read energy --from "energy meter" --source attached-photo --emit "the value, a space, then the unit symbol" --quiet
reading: 4.0 kWh
